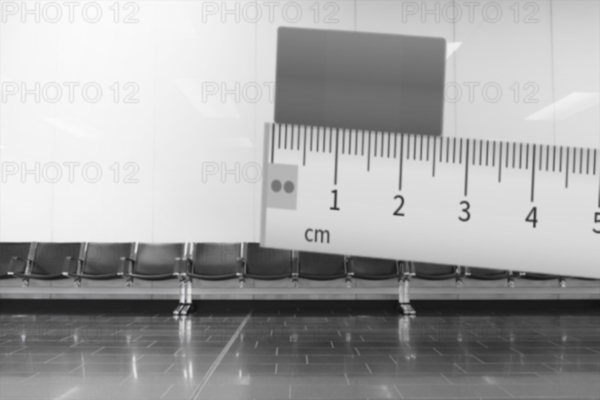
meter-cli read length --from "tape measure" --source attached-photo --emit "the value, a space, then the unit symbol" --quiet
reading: 2.6 cm
